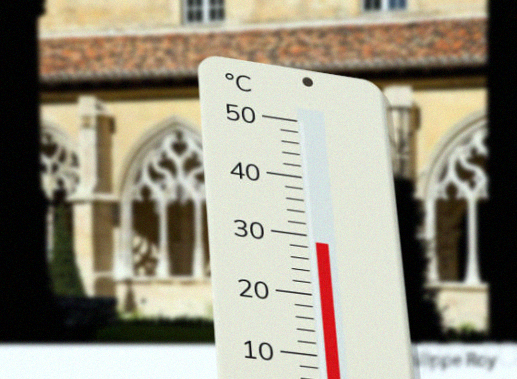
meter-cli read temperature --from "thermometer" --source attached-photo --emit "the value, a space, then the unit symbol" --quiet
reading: 29 °C
